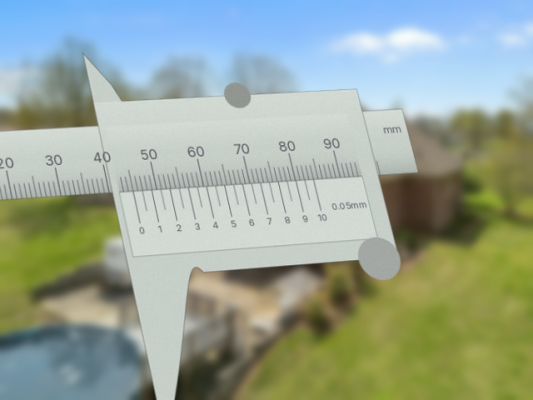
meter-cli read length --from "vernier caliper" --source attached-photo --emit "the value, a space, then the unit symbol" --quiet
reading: 45.0 mm
